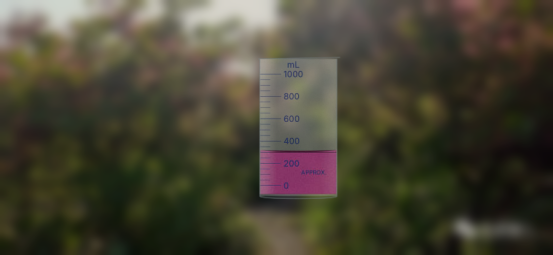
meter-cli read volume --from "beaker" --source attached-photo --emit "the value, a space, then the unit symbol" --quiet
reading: 300 mL
